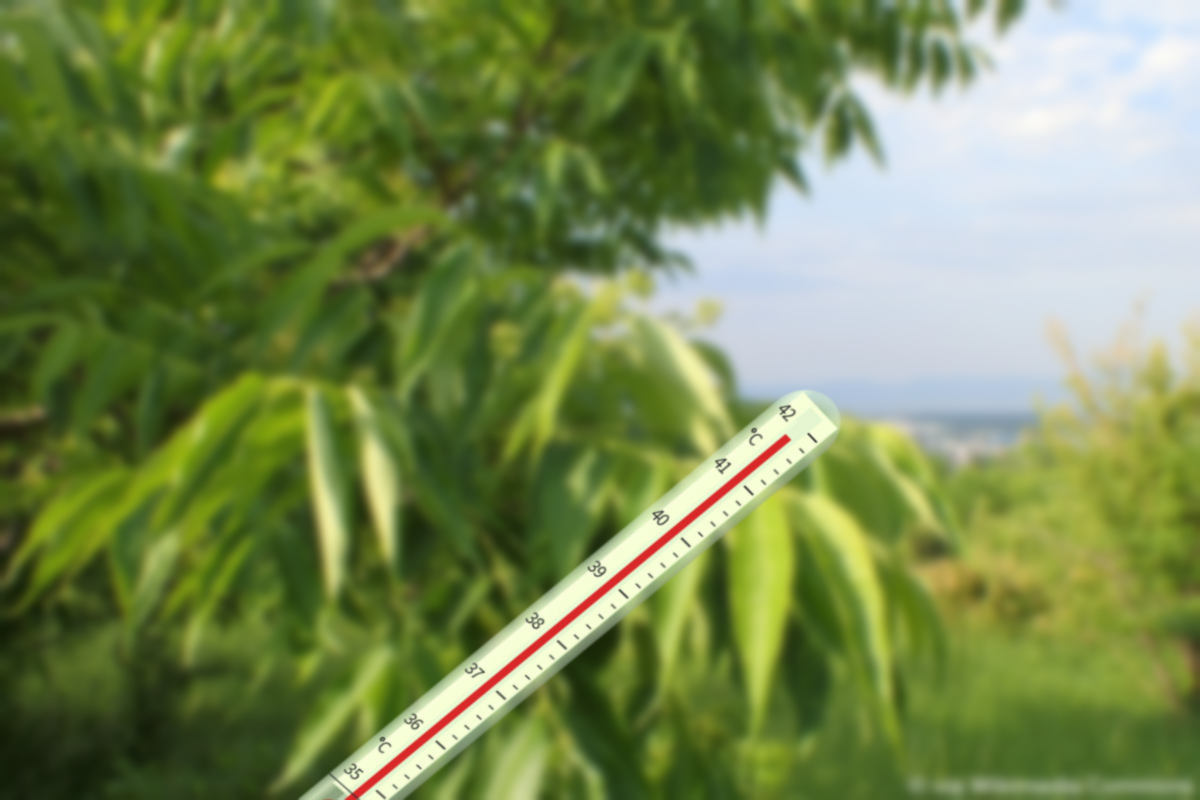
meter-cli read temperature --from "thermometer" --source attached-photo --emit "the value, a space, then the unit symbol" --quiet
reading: 41.8 °C
